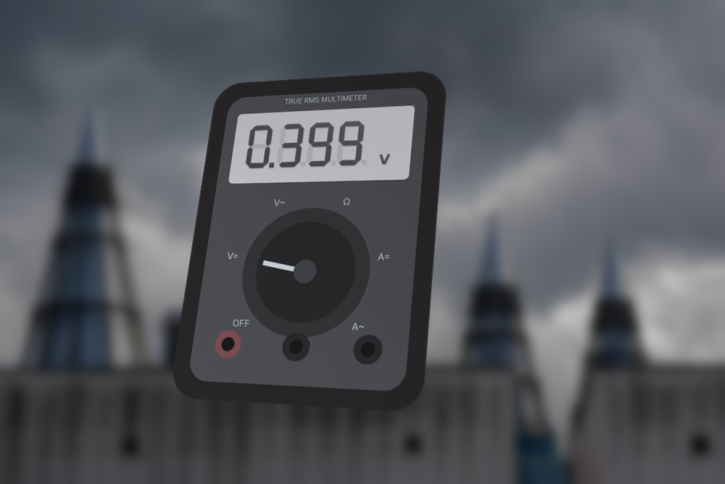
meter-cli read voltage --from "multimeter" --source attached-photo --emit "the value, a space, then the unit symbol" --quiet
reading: 0.399 V
